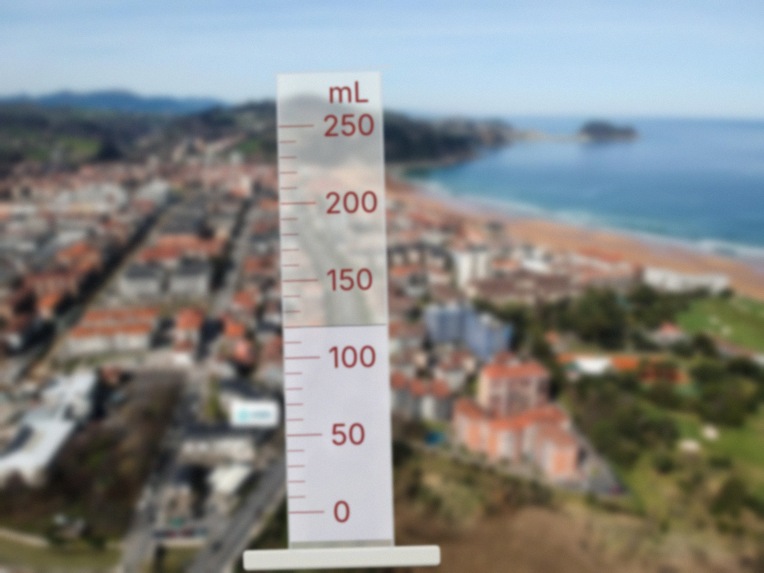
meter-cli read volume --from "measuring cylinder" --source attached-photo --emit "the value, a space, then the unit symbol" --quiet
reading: 120 mL
